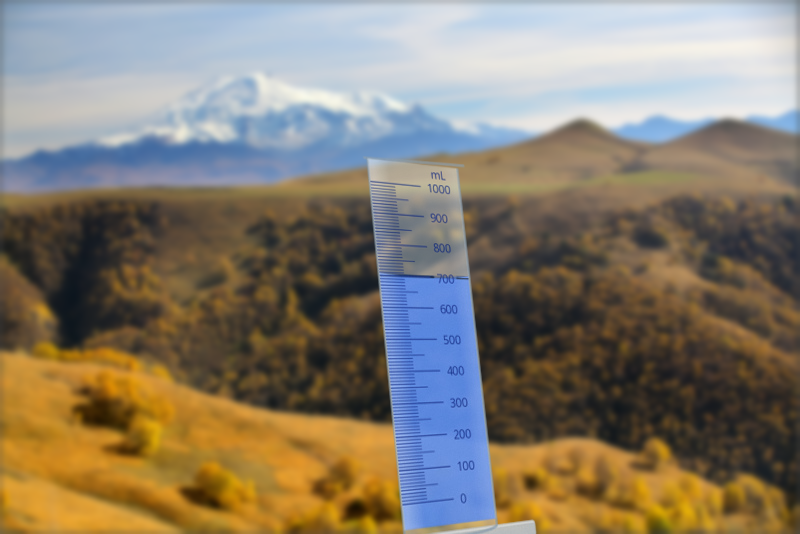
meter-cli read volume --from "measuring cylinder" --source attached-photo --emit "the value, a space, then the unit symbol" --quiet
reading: 700 mL
